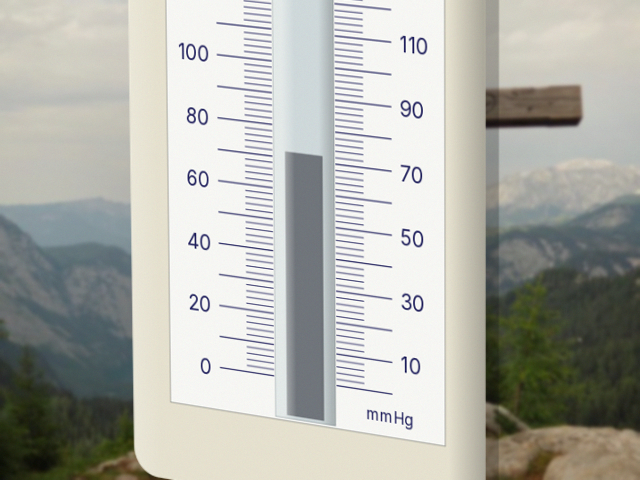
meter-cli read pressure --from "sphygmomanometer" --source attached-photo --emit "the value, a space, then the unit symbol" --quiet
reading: 72 mmHg
